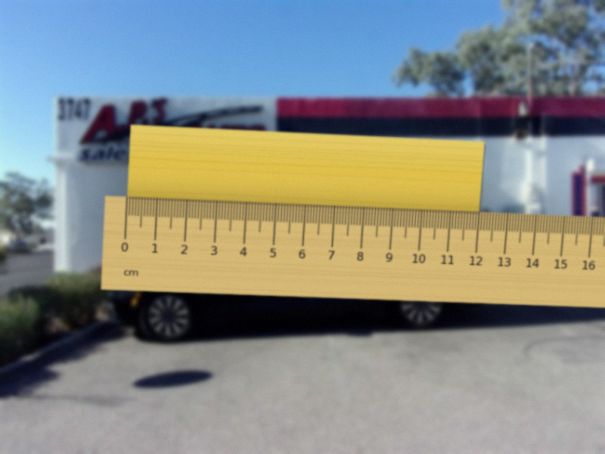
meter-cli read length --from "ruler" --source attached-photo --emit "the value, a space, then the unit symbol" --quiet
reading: 12 cm
